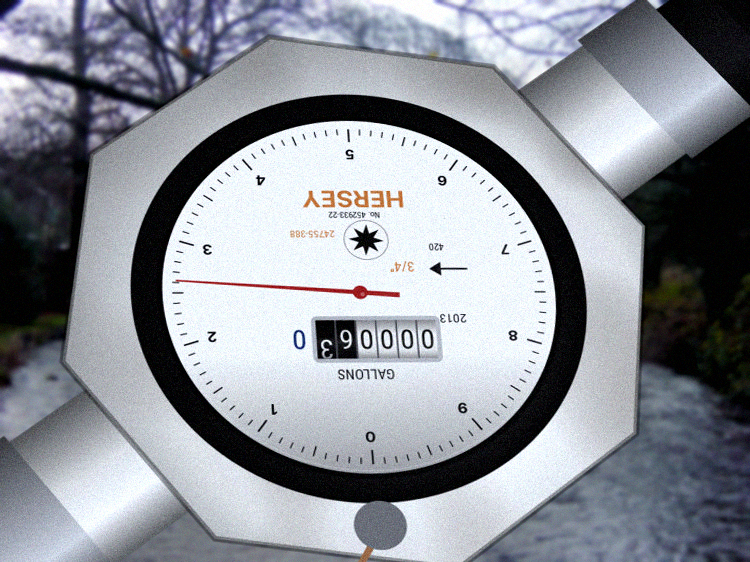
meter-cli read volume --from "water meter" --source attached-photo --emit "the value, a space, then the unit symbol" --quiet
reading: 632.6 gal
